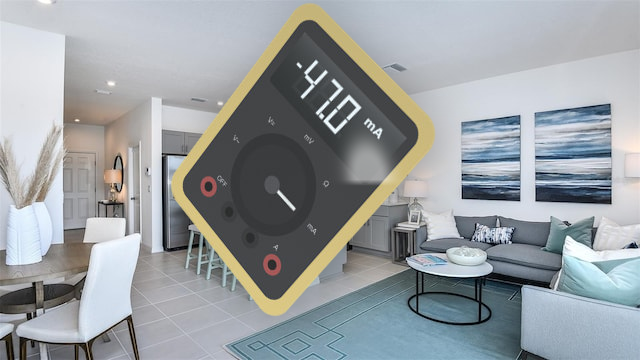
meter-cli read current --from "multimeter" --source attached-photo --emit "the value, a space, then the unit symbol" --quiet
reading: -47.0 mA
